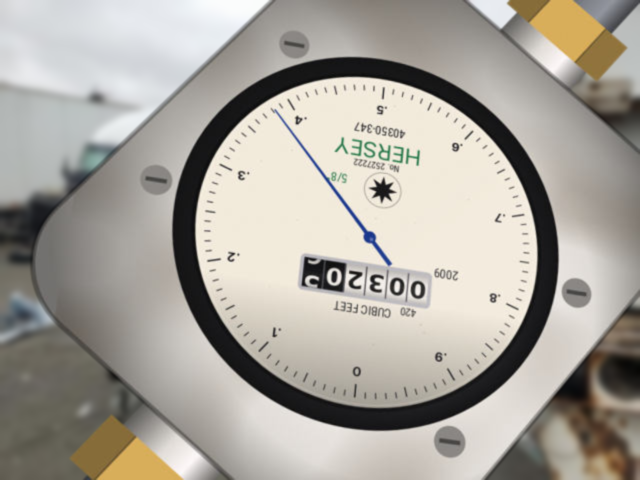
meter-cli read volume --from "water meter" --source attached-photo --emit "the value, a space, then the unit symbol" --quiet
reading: 3205.38 ft³
